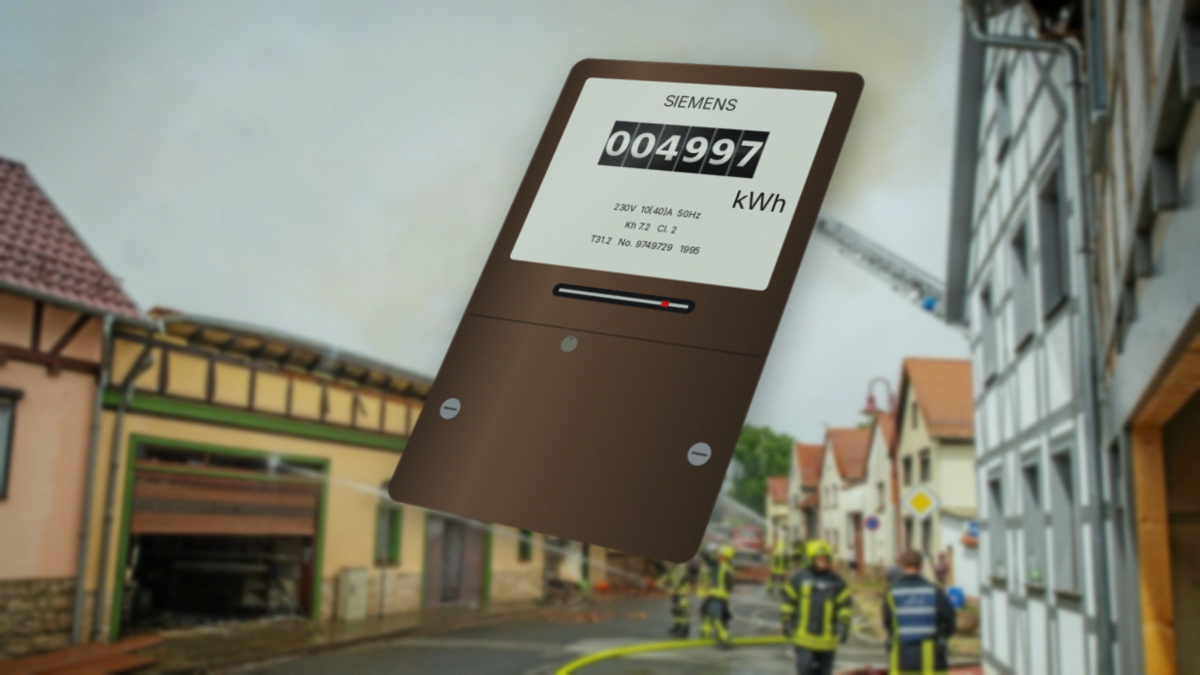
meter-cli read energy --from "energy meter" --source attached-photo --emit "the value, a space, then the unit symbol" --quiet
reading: 4997 kWh
